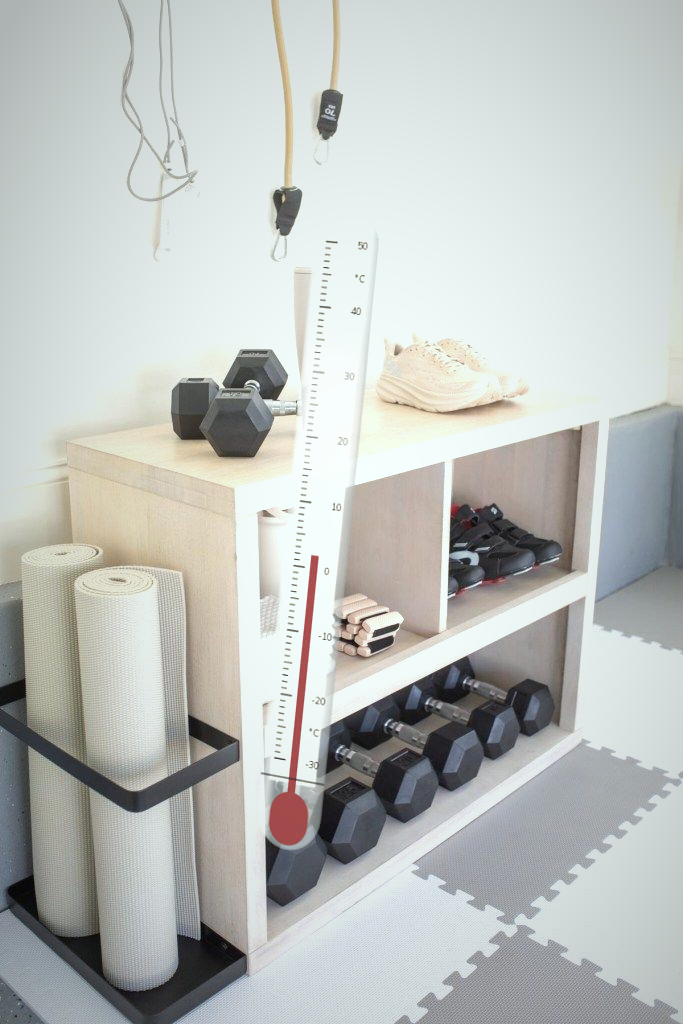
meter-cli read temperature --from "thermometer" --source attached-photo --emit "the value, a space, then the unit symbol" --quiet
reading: 2 °C
